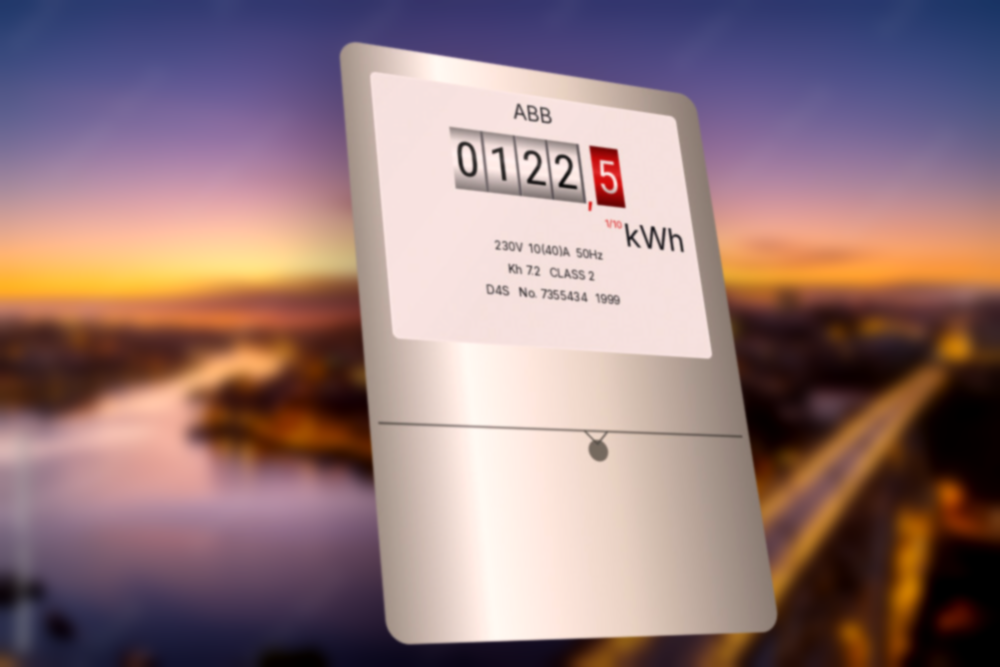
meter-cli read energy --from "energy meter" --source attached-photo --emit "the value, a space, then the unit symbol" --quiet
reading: 122.5 kWh
